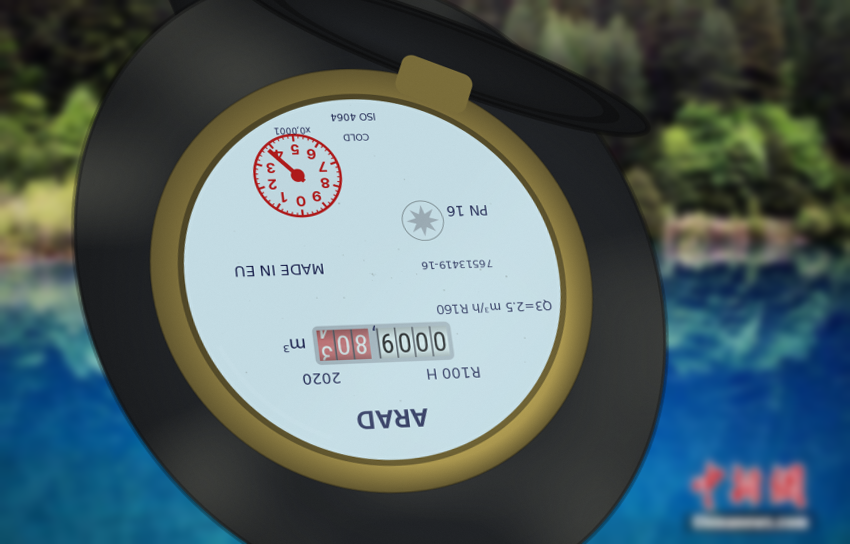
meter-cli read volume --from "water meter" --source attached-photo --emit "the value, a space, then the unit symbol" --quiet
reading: 9.8033 m³
